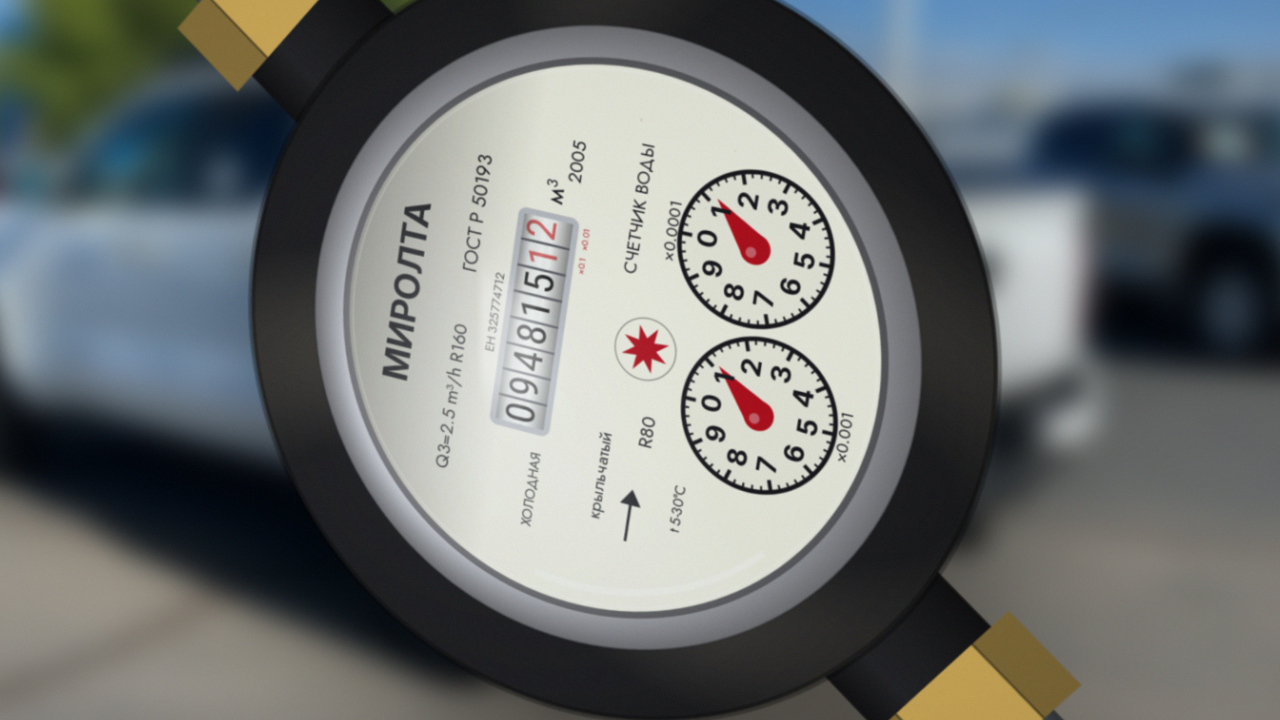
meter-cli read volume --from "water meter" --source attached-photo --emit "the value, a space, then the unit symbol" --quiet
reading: 94815.1211 m³
